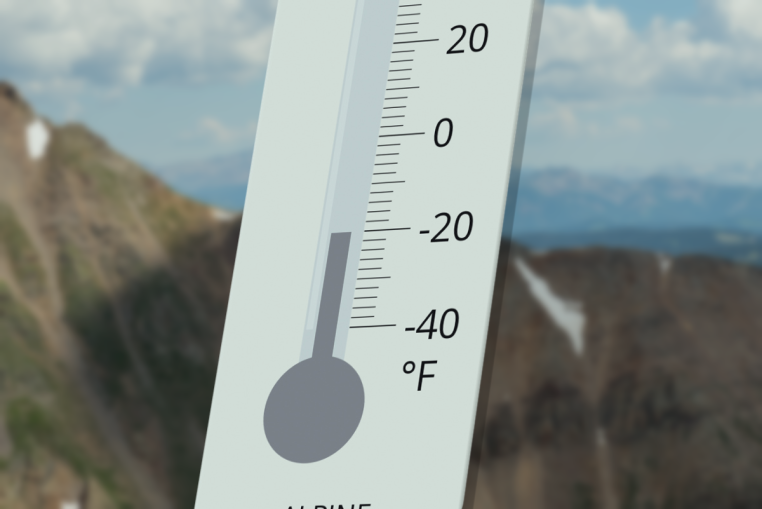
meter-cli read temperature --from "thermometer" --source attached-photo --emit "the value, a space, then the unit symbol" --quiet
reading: -20 °F
